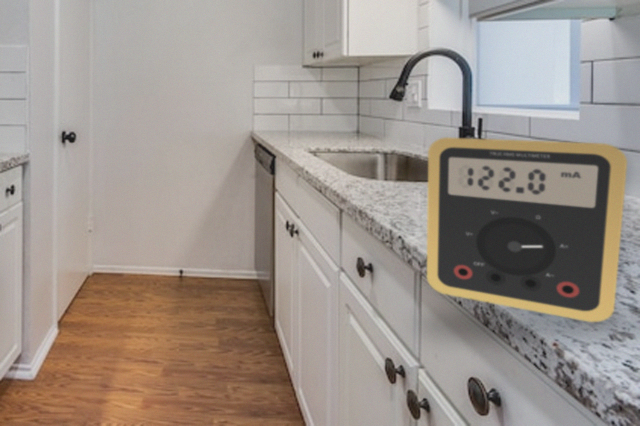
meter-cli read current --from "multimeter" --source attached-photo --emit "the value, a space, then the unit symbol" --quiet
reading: 122.0 mA
